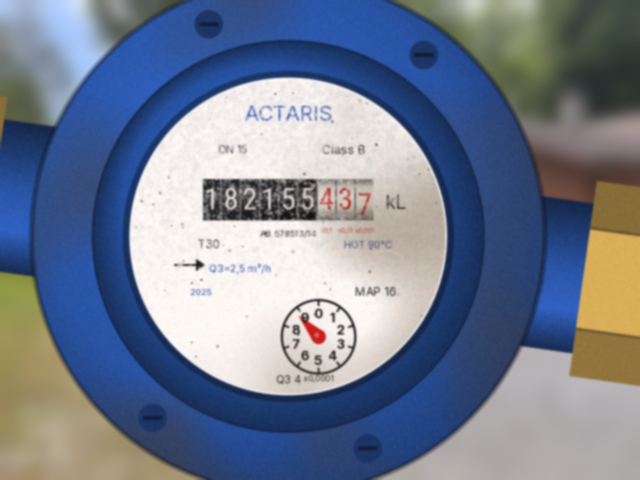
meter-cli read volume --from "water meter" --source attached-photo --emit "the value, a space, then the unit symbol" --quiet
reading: 182155.4368 kL
